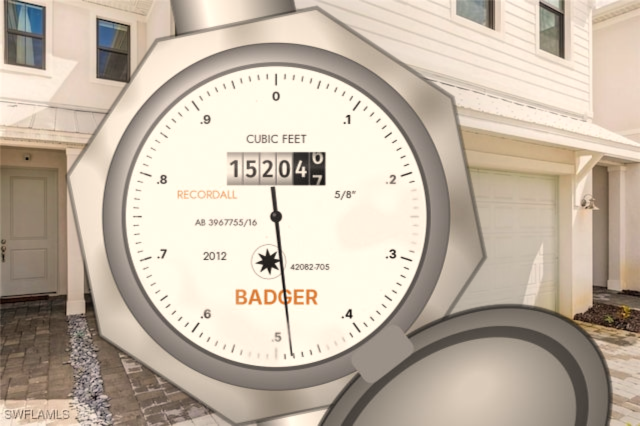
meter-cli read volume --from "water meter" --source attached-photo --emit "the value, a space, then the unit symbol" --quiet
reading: 152046.48 ft³
